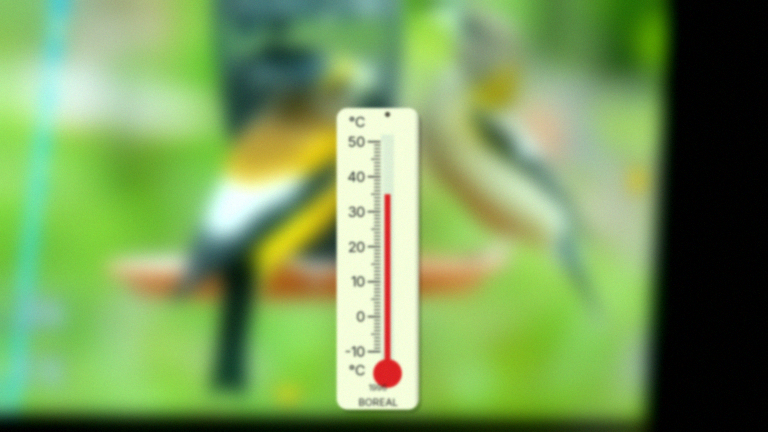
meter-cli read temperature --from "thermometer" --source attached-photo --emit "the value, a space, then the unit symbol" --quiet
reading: 35 °C
